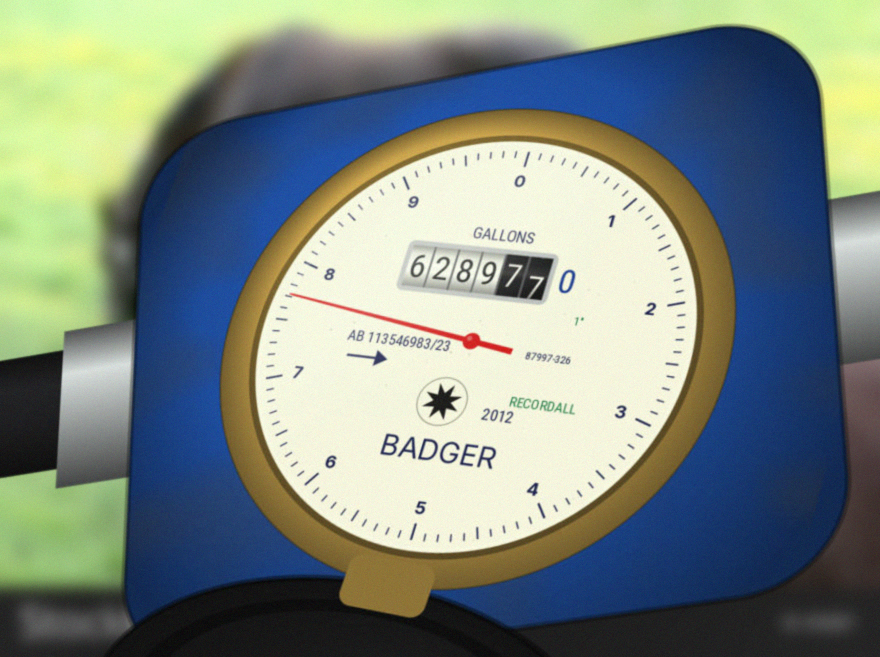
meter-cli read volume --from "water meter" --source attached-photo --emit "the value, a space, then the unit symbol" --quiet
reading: 6289767.7 gal
